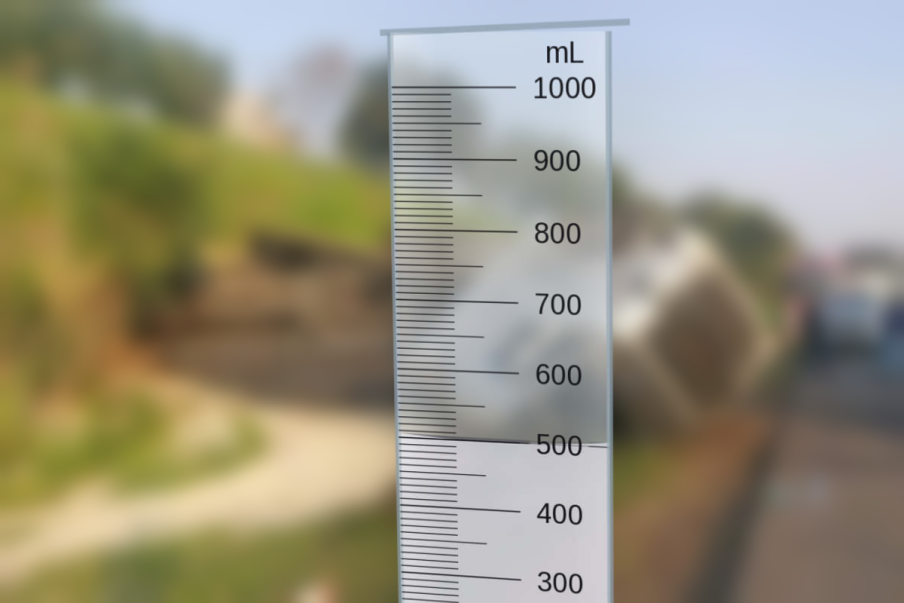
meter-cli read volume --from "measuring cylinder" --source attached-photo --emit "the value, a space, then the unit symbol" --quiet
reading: 500 mL
